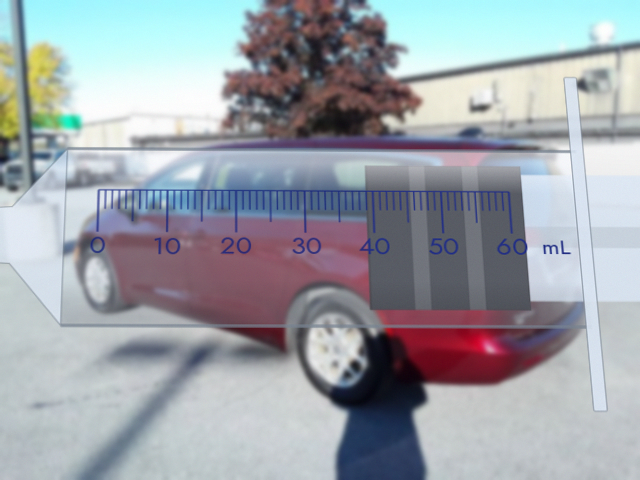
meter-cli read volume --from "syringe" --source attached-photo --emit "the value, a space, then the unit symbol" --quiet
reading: 39 mL
